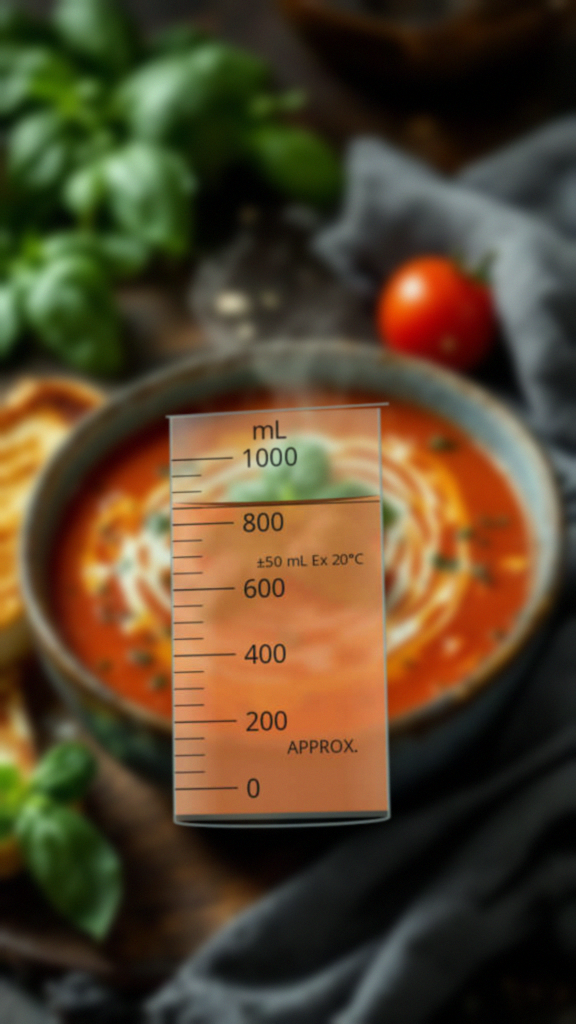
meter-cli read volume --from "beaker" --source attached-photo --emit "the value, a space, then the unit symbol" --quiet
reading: 850 mL
